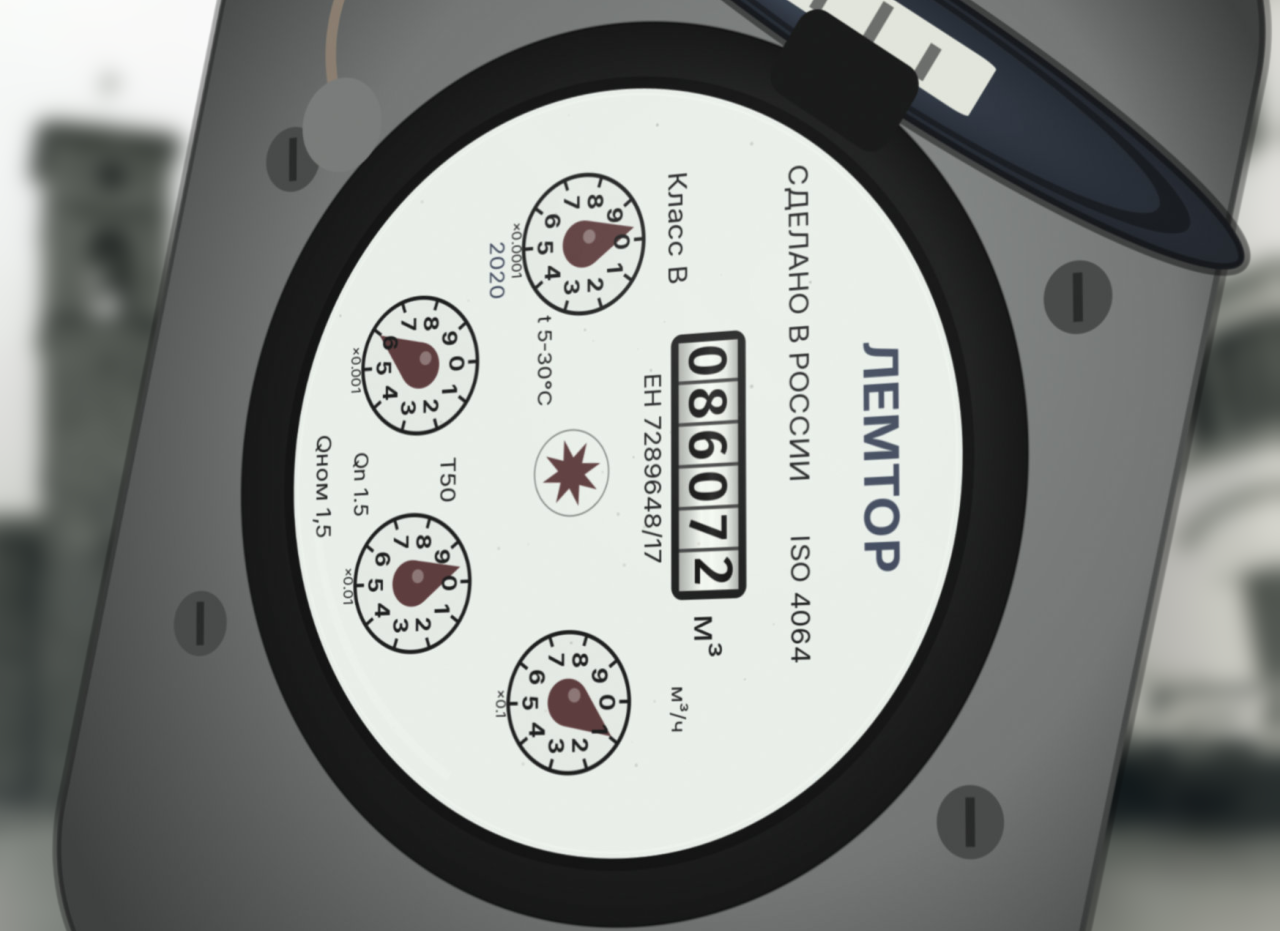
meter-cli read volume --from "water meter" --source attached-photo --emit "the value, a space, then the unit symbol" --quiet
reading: 86072.0959 m³
